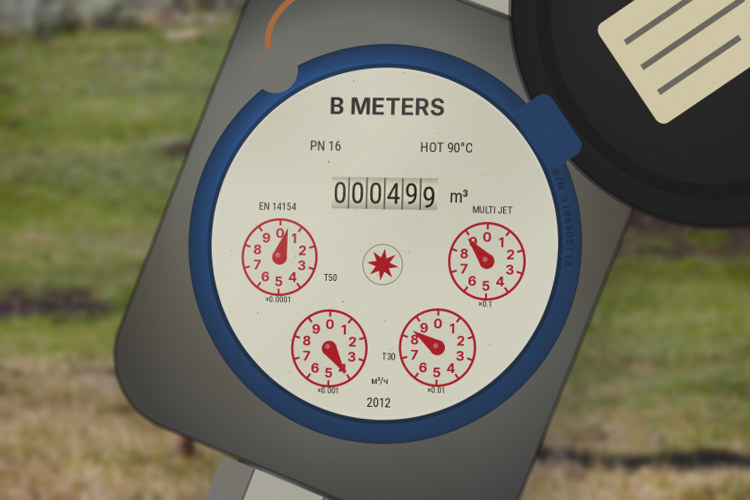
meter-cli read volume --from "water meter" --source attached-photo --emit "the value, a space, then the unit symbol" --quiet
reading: 498.8840 m³
